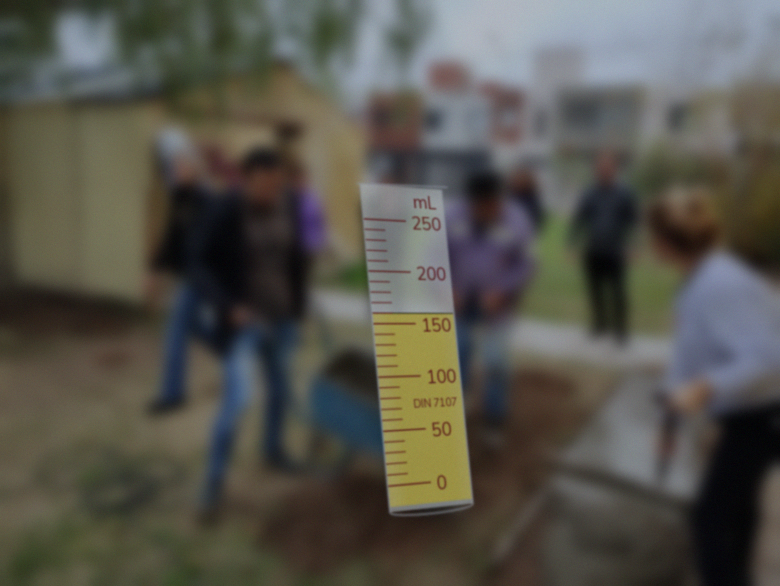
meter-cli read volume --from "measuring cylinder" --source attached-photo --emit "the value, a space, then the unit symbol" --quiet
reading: 160 mL
